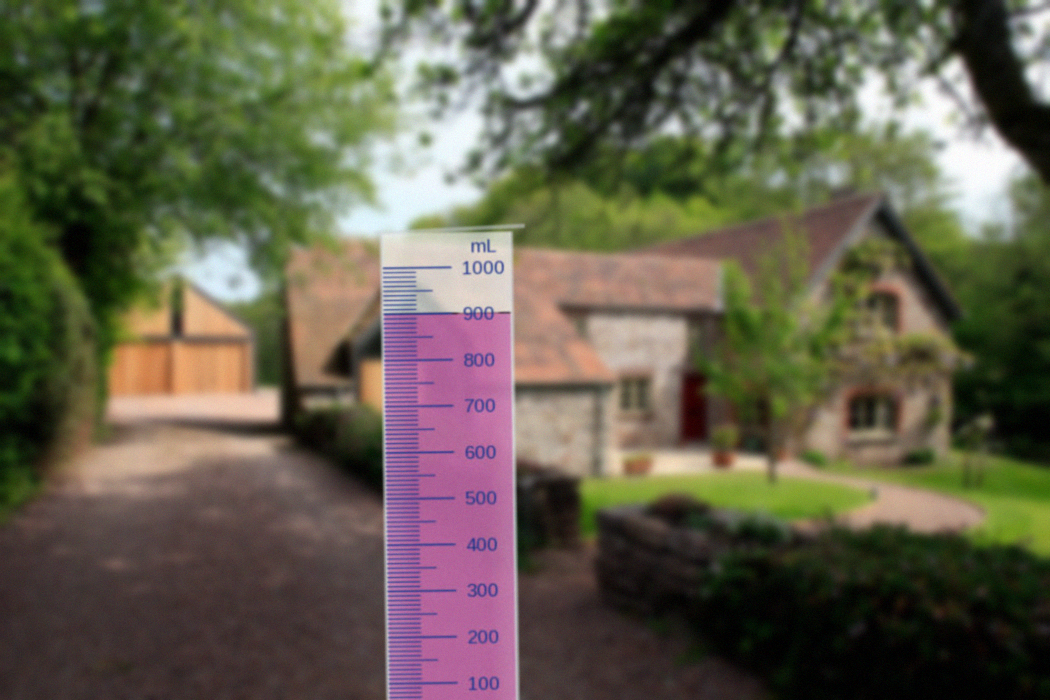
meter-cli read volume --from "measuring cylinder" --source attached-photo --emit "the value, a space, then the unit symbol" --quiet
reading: 900 mL
